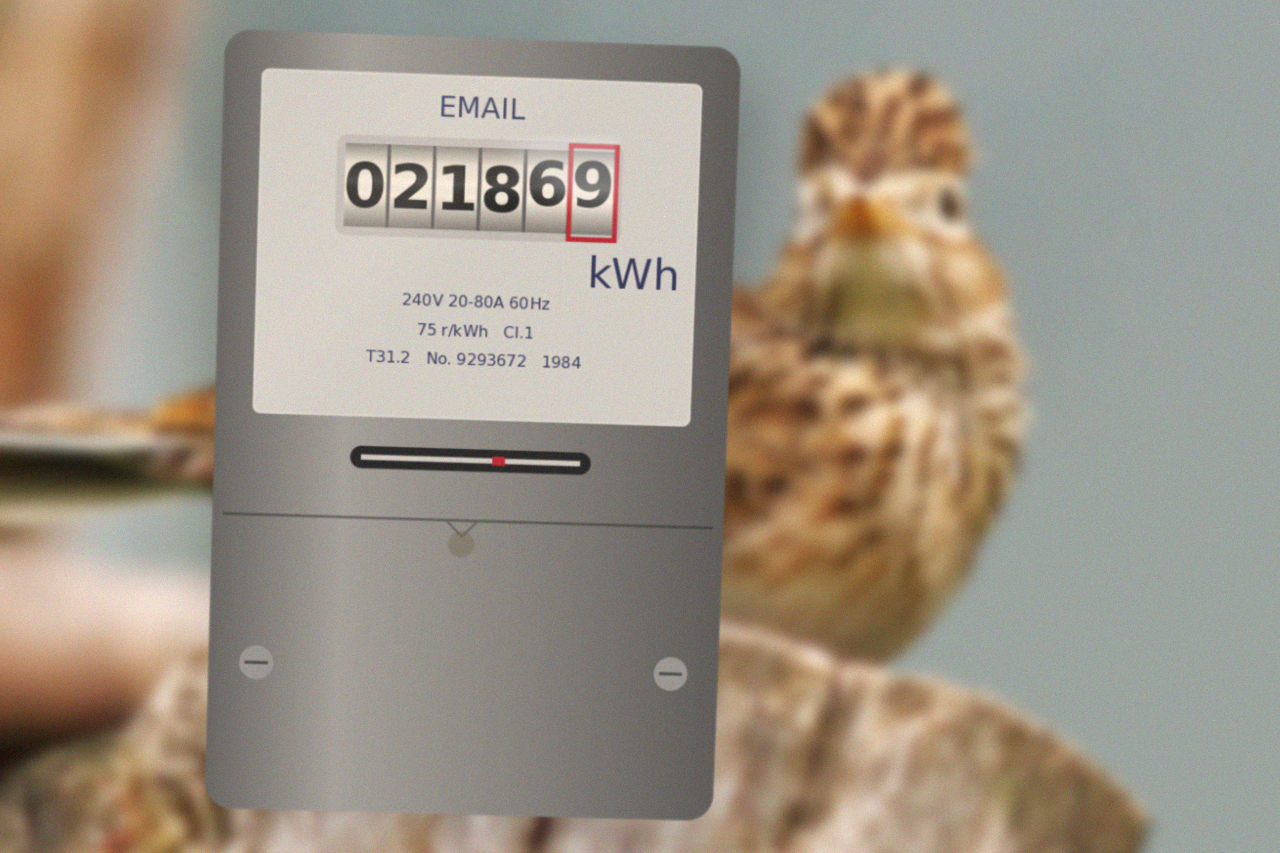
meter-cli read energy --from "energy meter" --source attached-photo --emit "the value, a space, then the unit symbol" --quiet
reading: 2186.9 kWh
